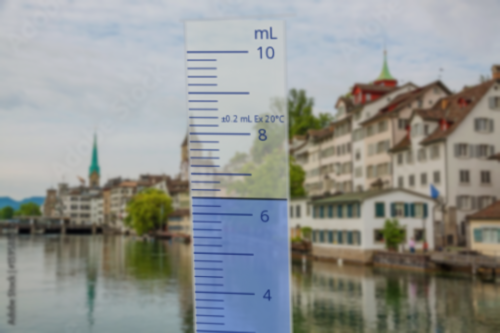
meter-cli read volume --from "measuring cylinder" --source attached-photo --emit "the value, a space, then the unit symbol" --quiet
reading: 6.4 mL
